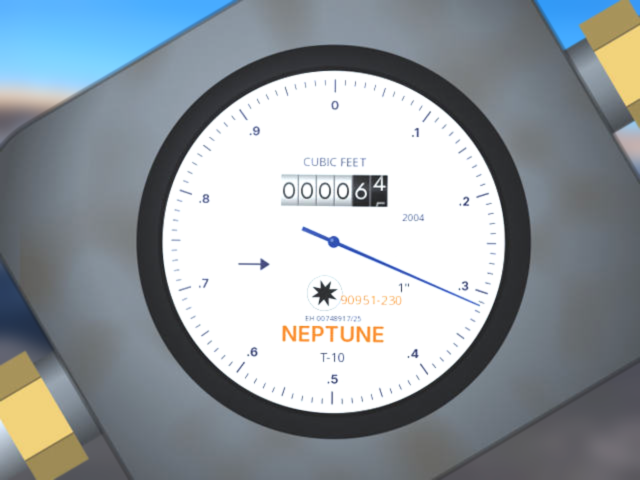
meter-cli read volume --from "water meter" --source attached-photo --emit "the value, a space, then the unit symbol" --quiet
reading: 64.31 ft³
